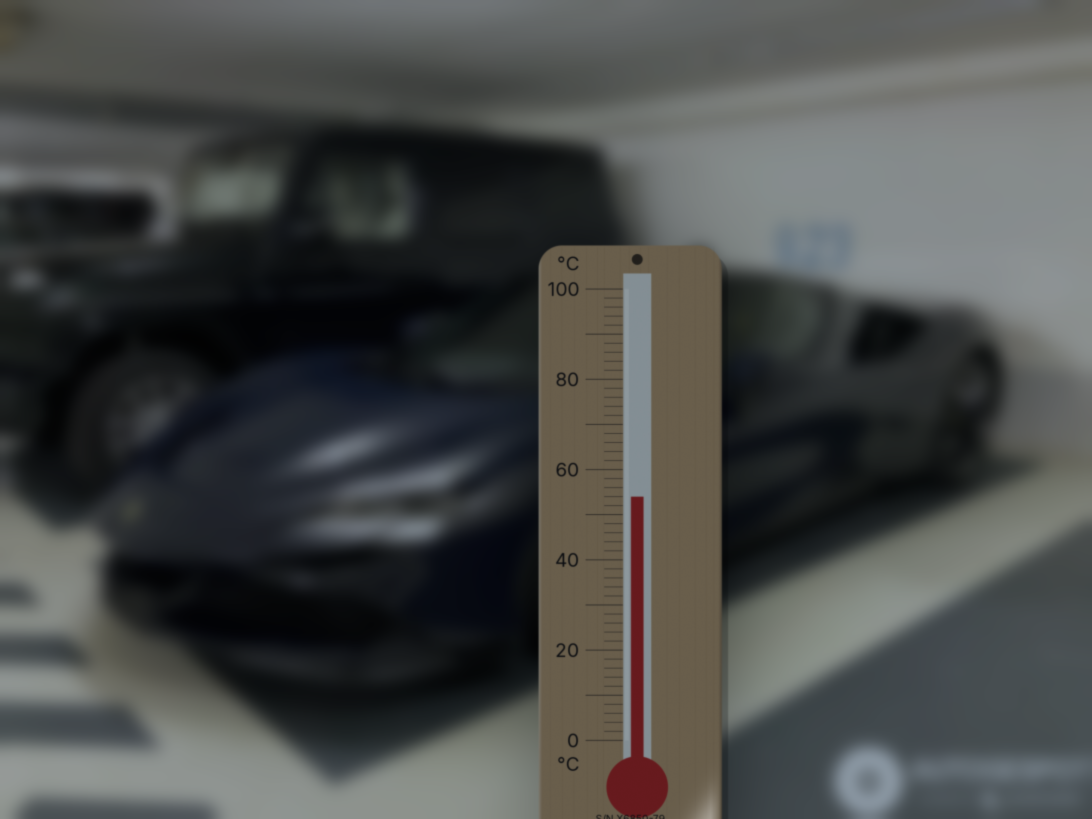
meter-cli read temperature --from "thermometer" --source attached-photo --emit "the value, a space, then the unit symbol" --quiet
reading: 54 °C
